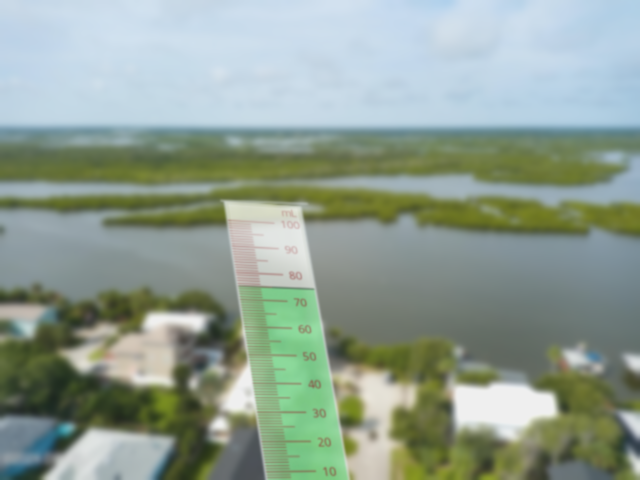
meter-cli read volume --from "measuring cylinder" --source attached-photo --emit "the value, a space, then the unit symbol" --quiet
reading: 75 mL
